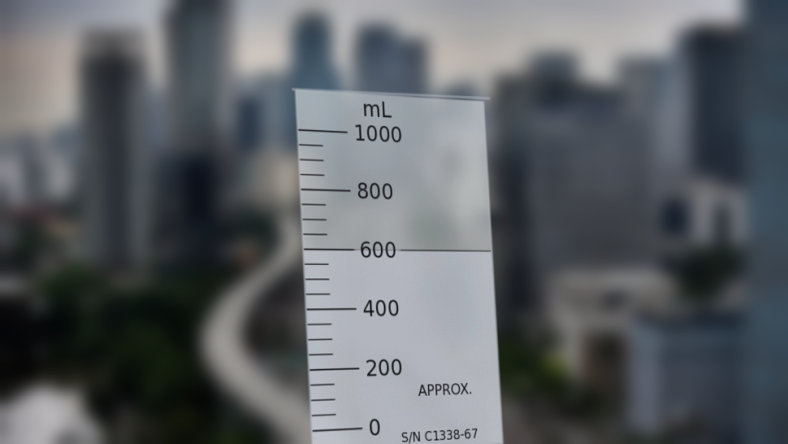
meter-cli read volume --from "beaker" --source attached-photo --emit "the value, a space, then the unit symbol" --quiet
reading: 600 mL
